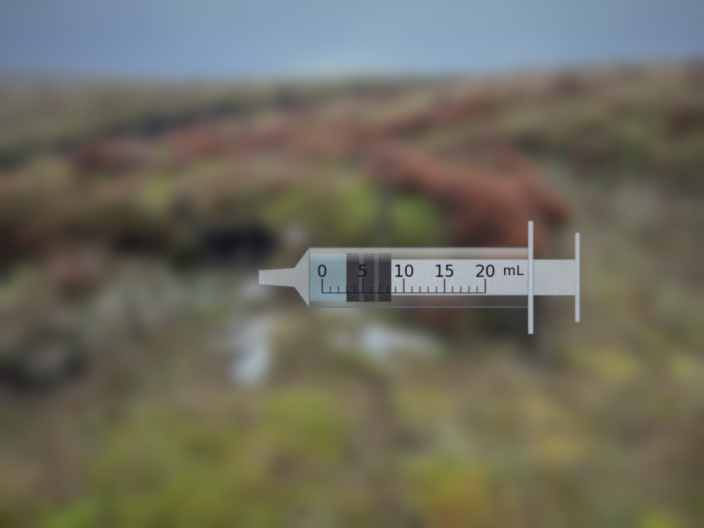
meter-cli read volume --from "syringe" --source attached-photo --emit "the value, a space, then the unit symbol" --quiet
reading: 3 mL
